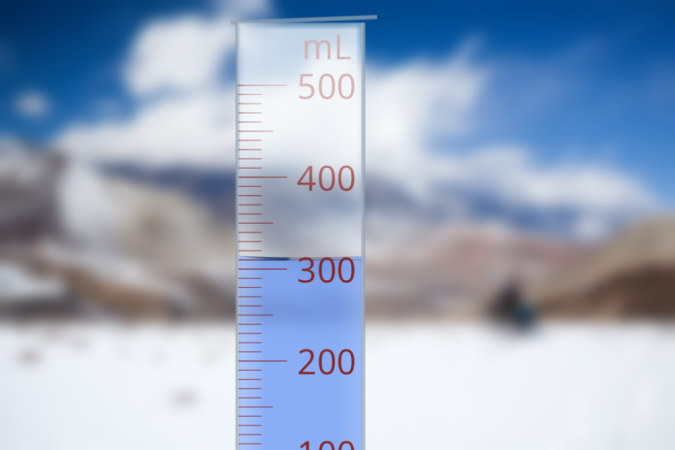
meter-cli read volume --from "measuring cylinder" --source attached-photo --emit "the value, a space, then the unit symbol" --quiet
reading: 310 mL
